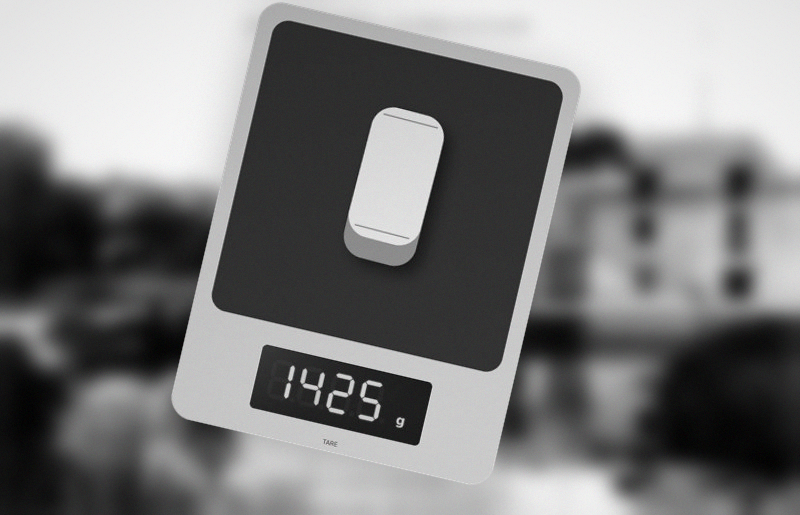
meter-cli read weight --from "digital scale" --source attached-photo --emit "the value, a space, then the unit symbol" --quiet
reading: 1425 g
